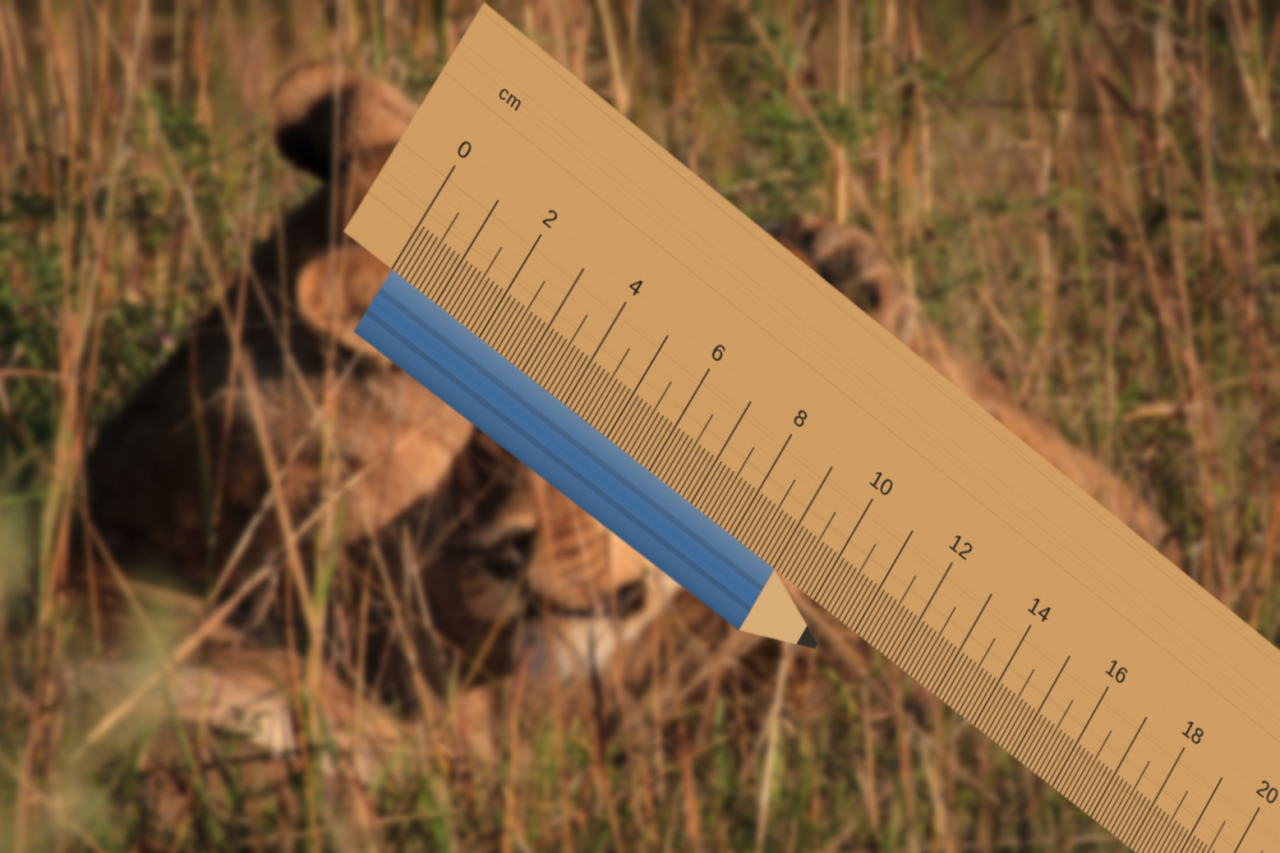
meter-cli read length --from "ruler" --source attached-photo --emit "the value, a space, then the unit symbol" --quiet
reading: 10.5 cm
